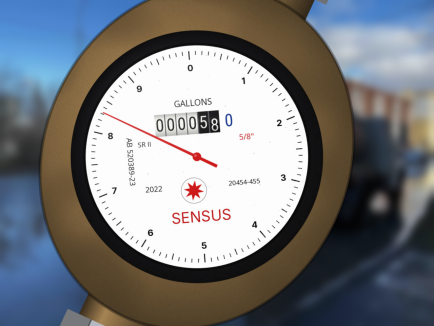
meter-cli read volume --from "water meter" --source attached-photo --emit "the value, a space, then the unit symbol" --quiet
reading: 578.3 gal
